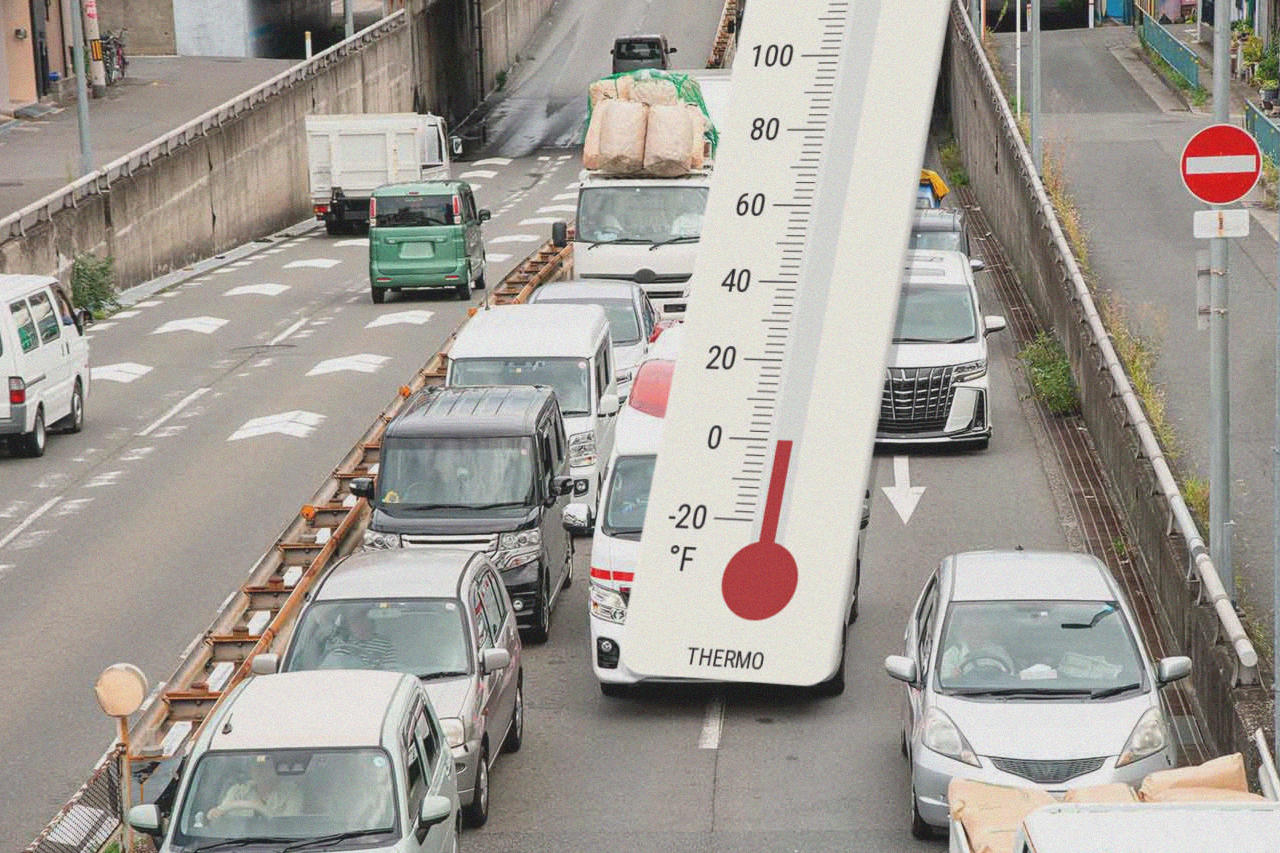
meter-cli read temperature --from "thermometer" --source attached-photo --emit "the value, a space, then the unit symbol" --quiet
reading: 0 °F
